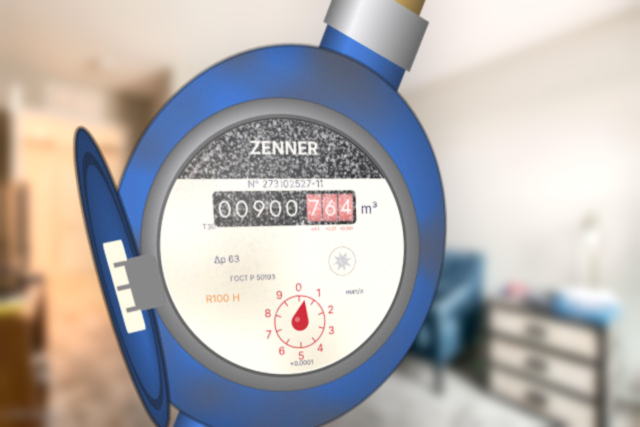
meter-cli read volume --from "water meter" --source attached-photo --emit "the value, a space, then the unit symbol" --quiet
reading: 900.7640 m³
